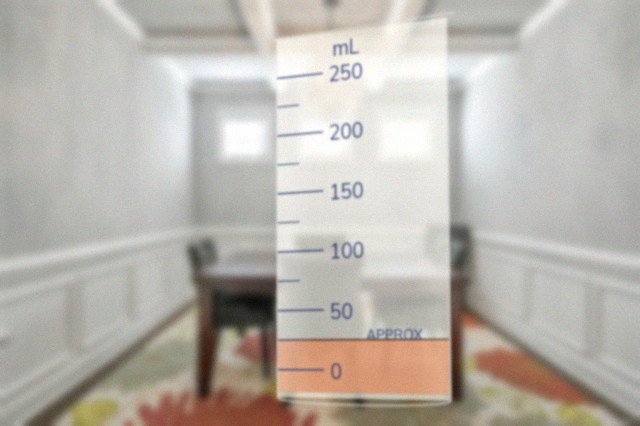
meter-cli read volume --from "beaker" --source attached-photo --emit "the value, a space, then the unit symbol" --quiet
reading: 25 mL
